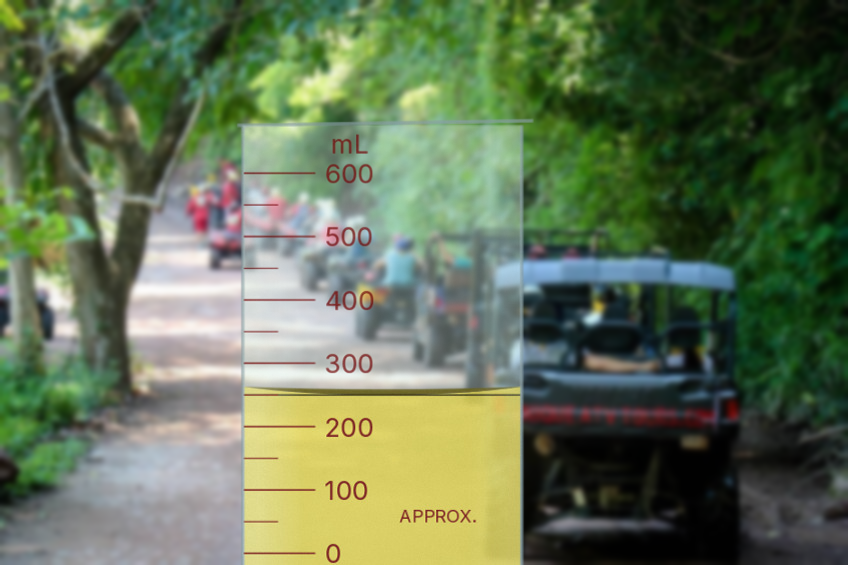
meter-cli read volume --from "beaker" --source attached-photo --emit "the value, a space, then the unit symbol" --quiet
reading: 250 mL
